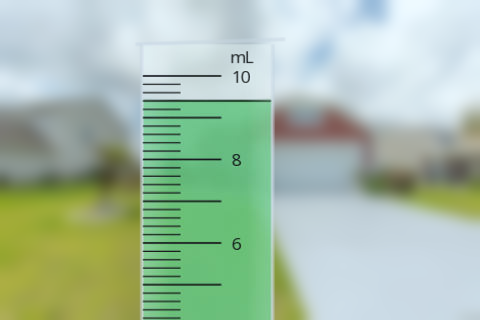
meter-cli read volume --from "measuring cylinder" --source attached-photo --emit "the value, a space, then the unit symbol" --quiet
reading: 9.4 mL
